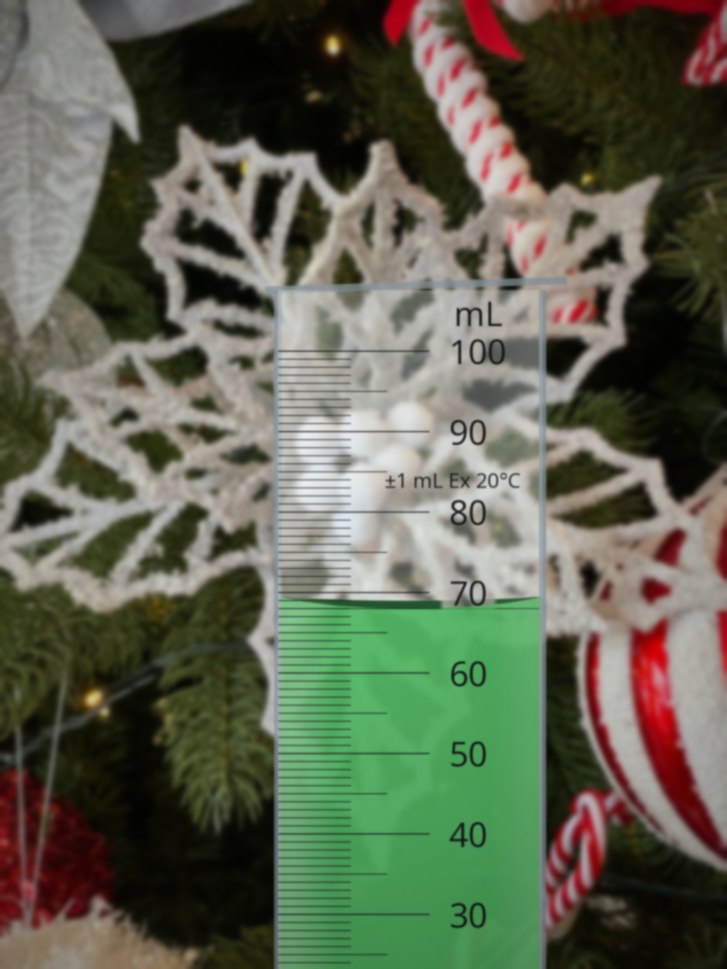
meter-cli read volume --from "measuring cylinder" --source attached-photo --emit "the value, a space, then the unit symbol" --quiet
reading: 68 mL
